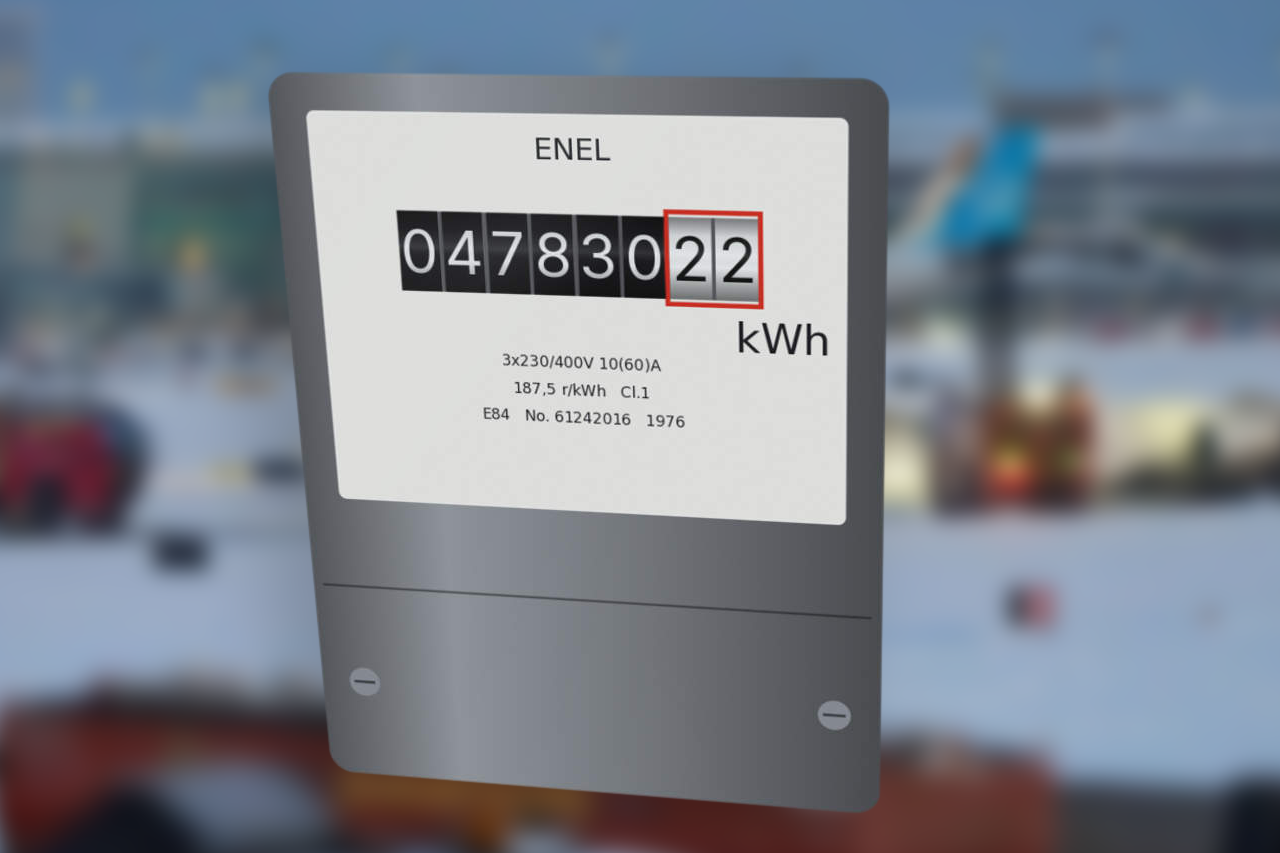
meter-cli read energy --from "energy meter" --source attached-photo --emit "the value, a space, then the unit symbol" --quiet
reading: 47830.22 kWh
